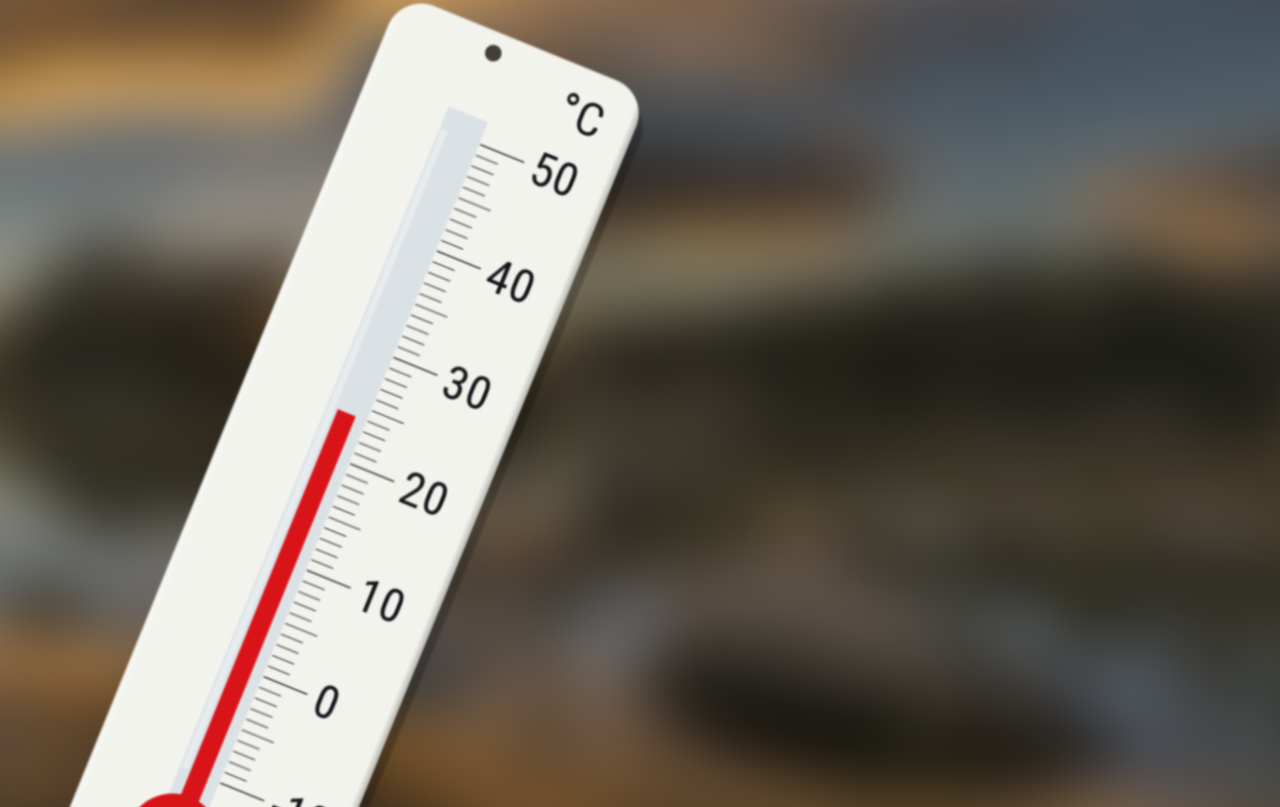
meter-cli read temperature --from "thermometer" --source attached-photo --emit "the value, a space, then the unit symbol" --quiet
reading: 24 °C
